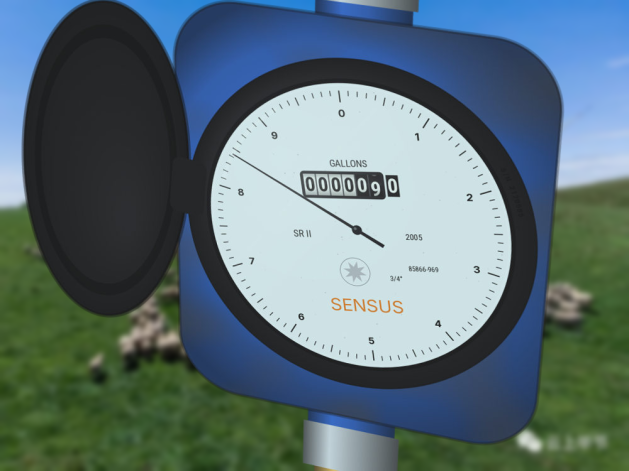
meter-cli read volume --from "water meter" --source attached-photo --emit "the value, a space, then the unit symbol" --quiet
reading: 88.4 gal
